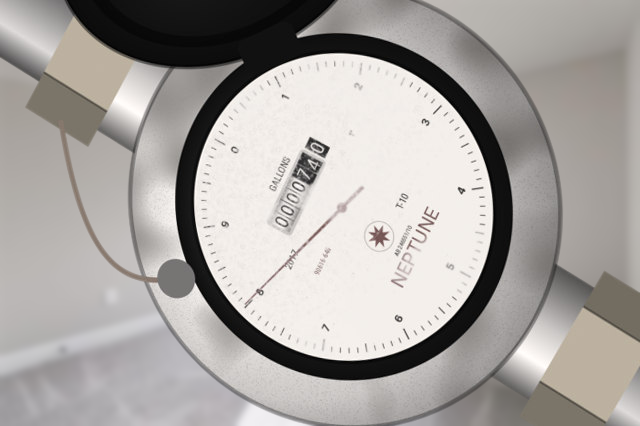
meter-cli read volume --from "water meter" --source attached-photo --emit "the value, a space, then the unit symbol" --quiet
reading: 738.0 gal
